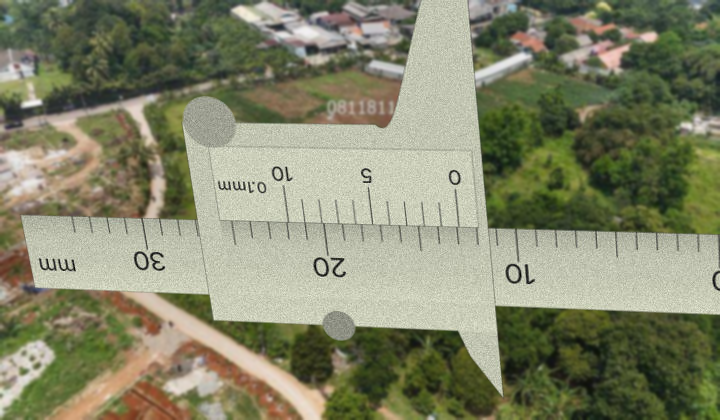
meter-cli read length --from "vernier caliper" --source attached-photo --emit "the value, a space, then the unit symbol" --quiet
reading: 12.9 mm
